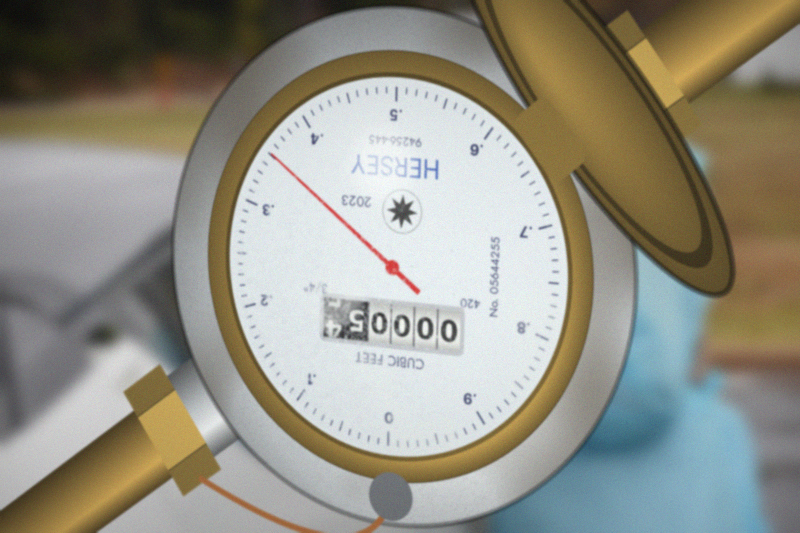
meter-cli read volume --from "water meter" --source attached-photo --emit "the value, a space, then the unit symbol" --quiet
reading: 54.35 ft³
